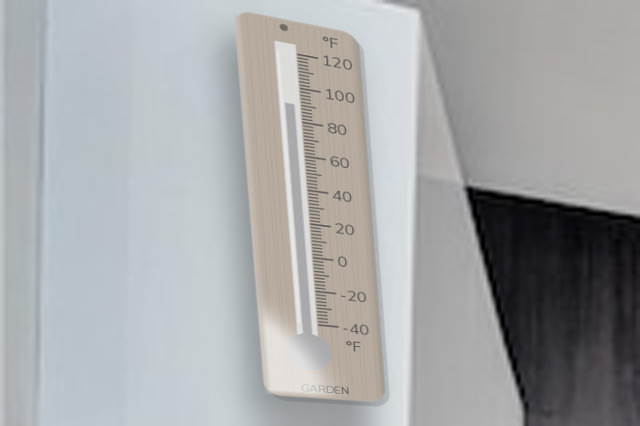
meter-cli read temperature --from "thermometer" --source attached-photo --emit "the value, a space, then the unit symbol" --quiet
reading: 90 °F
